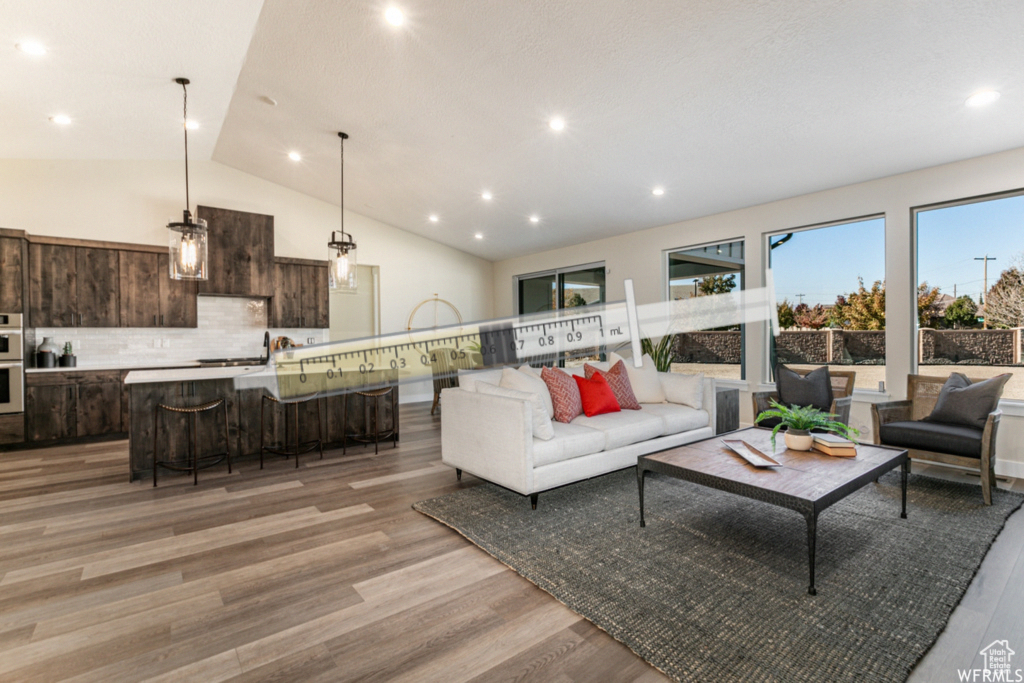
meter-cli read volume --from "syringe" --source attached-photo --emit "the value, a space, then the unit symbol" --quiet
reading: 0.58 mL
